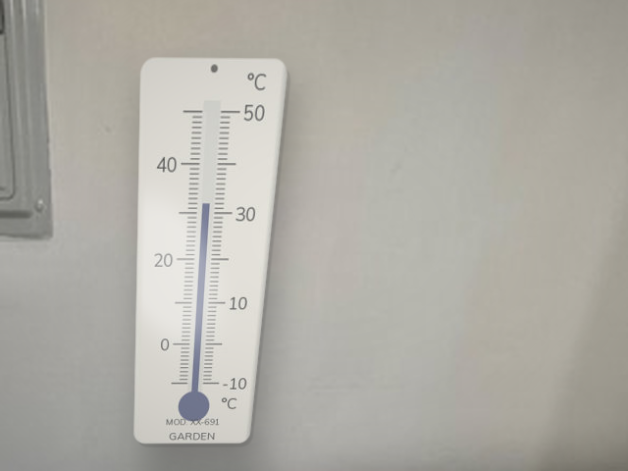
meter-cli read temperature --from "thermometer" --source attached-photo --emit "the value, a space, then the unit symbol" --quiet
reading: 32 °C
